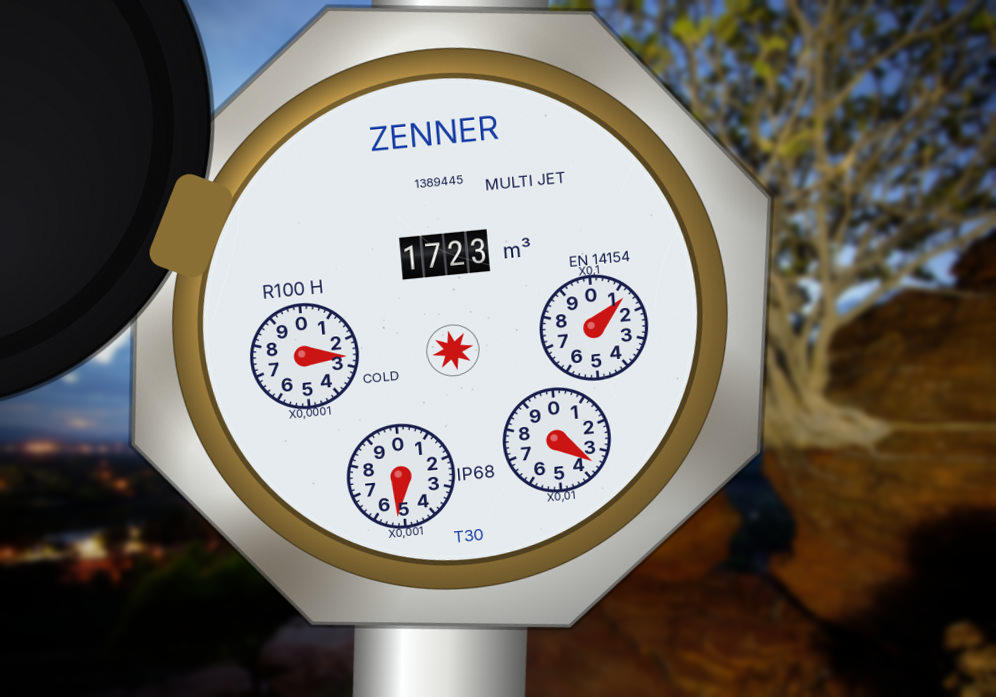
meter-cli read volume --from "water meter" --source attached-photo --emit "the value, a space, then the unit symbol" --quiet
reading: 1723.1352 m³
